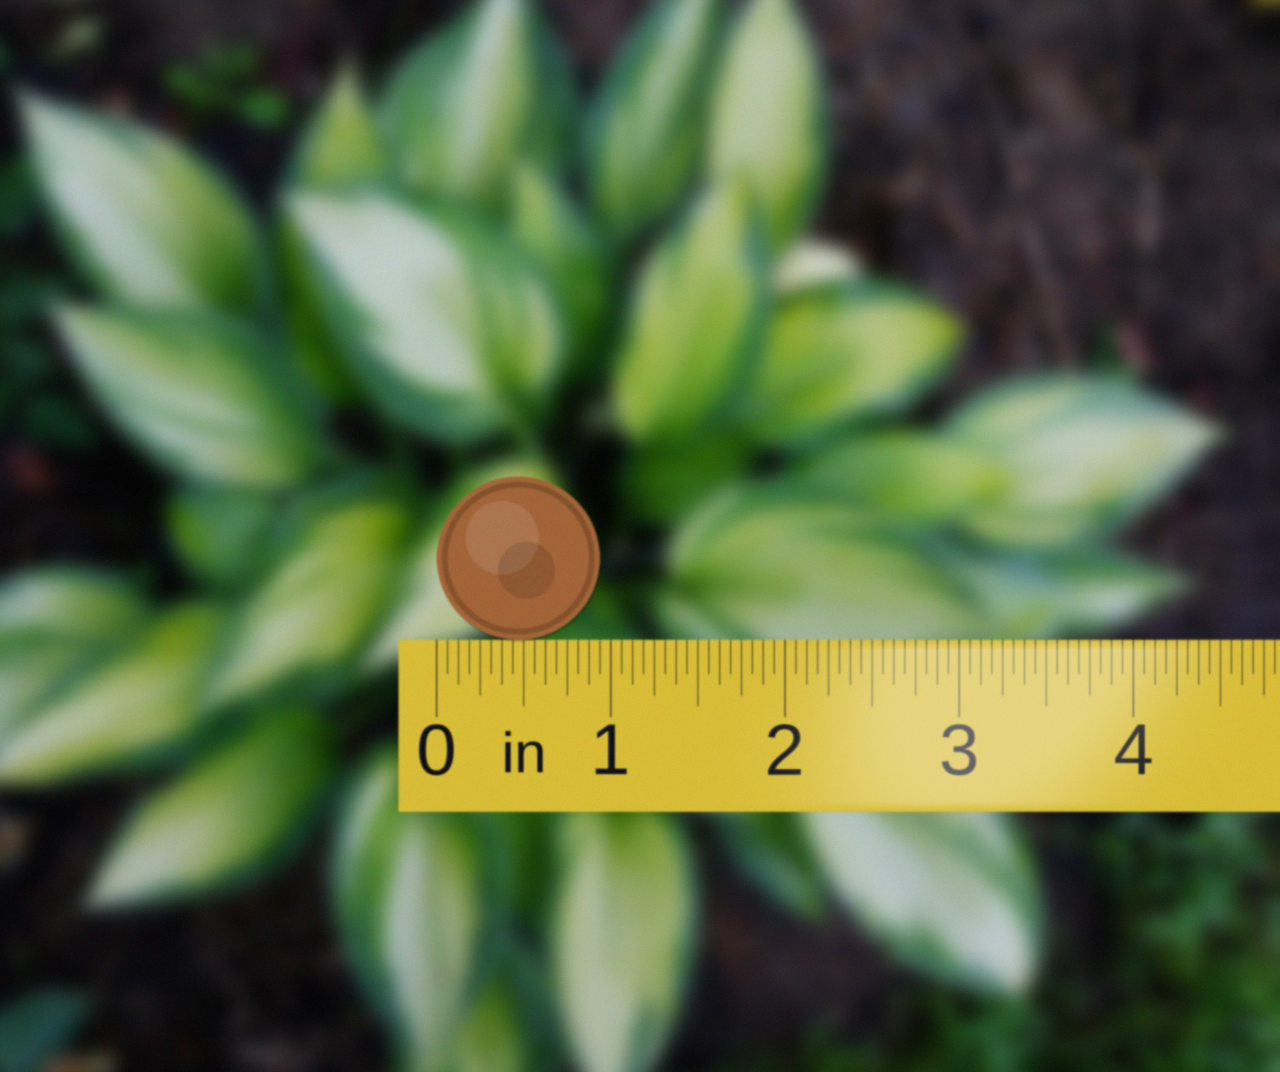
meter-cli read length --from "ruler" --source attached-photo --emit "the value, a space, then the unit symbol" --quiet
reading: 0.9375 in
